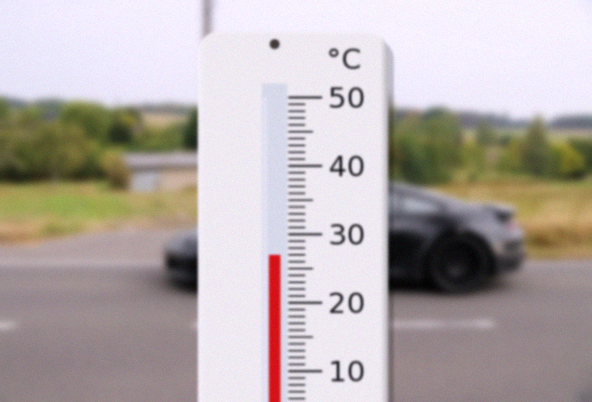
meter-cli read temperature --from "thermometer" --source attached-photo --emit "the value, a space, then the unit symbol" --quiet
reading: 27 °C
